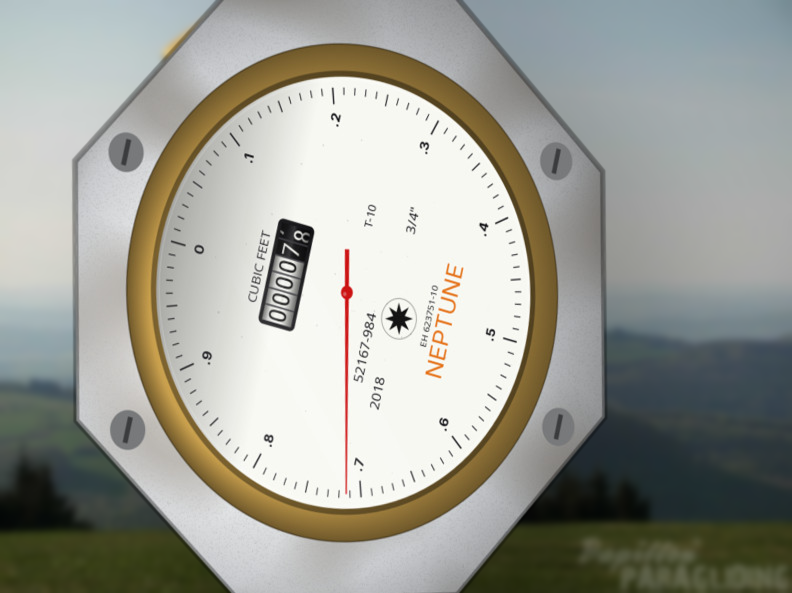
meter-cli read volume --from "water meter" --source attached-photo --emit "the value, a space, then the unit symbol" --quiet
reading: 77.71 ft³
